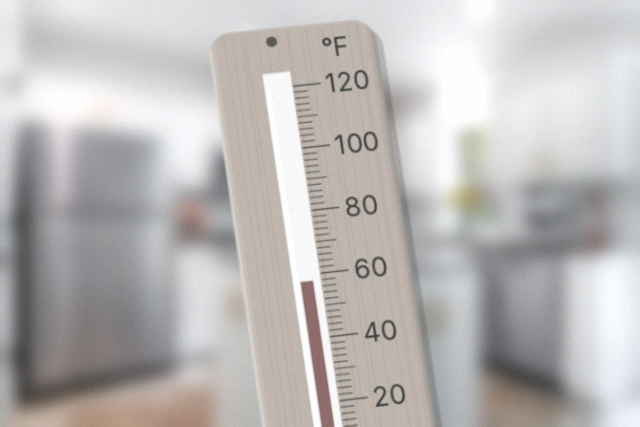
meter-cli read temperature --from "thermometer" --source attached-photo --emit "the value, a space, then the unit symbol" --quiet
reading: 58 °F
